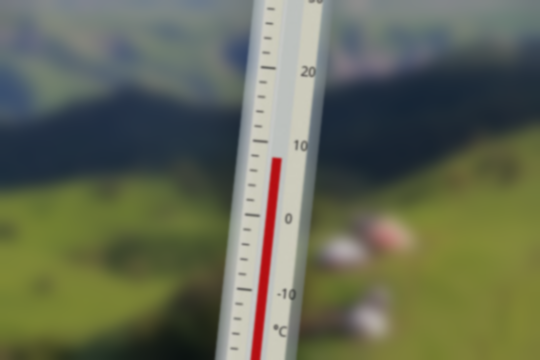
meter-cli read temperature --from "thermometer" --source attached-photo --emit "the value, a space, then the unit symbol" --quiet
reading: 8 °C
